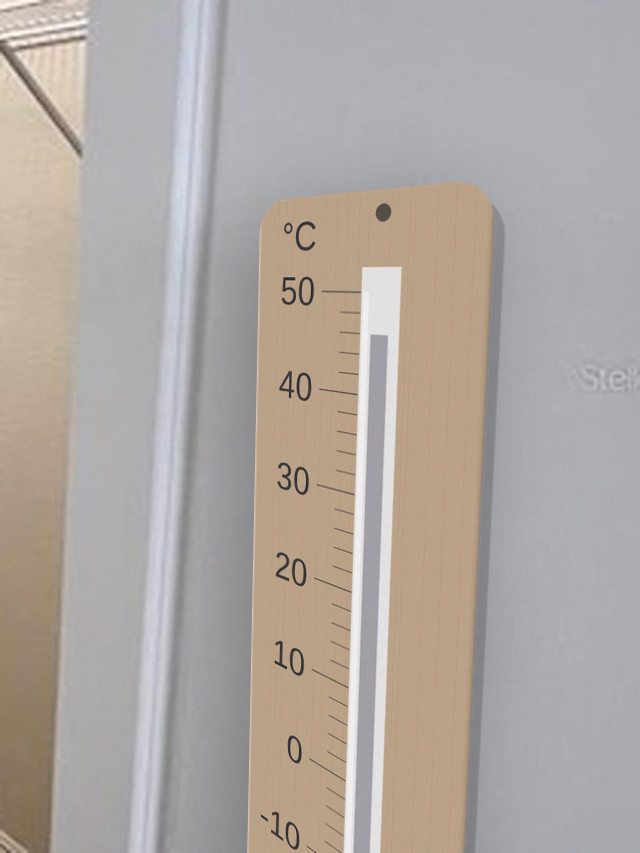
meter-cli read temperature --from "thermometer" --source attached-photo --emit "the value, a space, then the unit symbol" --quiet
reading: 46 °C
